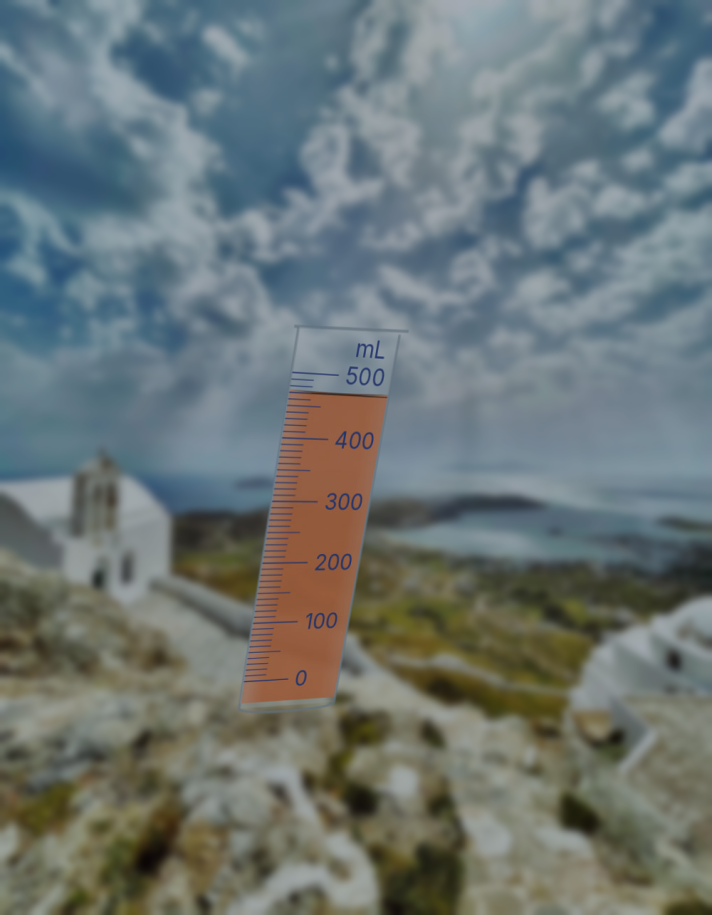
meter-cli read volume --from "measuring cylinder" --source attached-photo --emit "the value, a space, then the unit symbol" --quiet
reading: 470 mL
